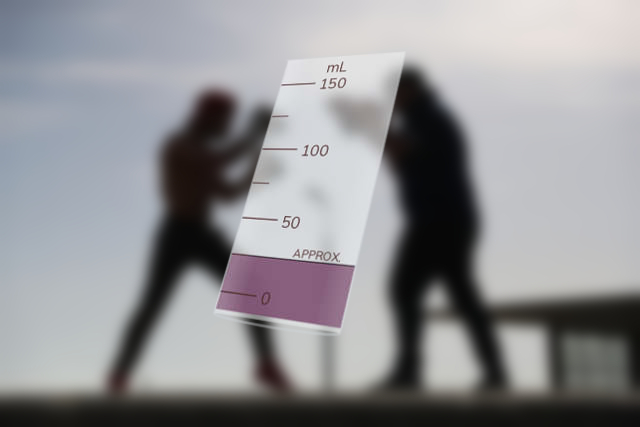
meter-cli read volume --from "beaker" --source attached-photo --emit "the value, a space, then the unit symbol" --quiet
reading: 25 mL
